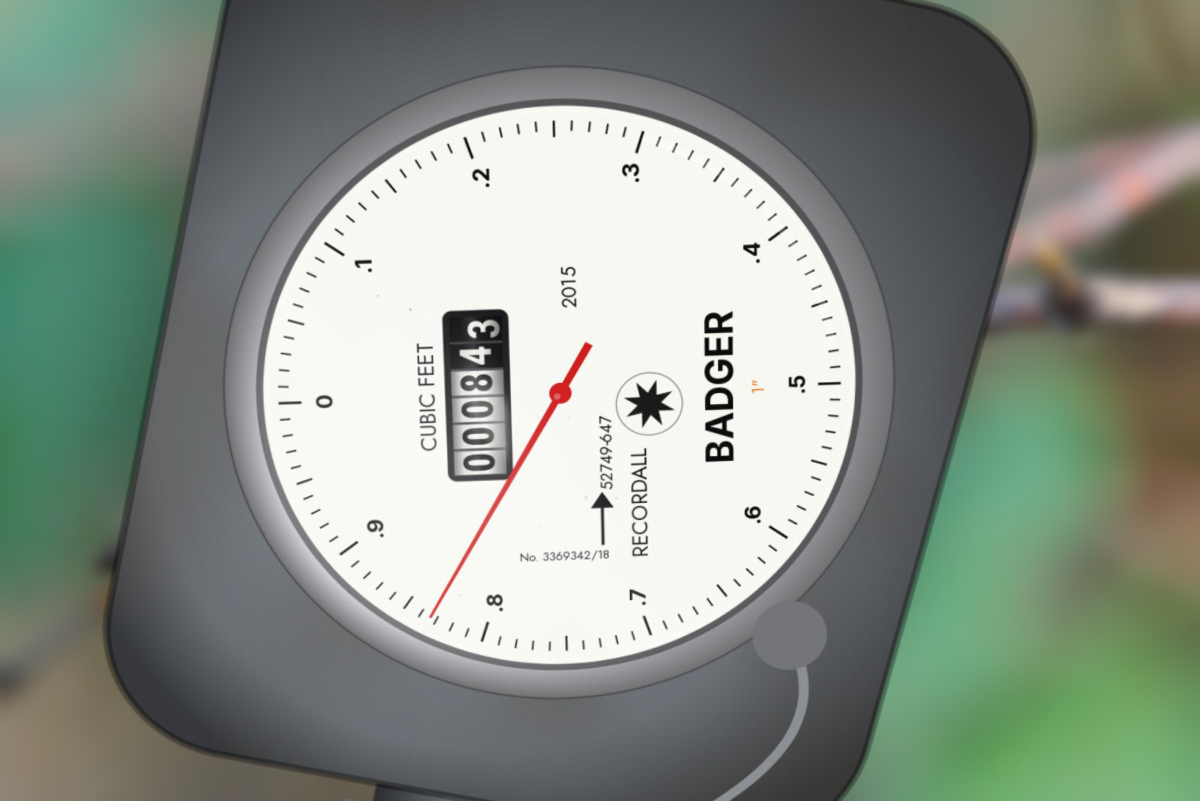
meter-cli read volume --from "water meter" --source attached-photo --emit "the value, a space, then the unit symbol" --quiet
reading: 842.83 ft³
